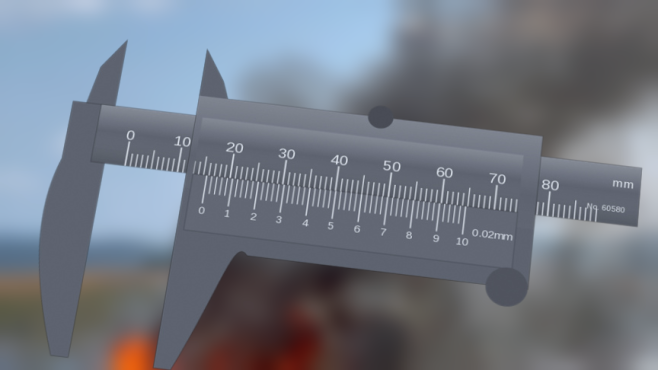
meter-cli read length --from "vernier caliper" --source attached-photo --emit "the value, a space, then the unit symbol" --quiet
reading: 15.6 mm
